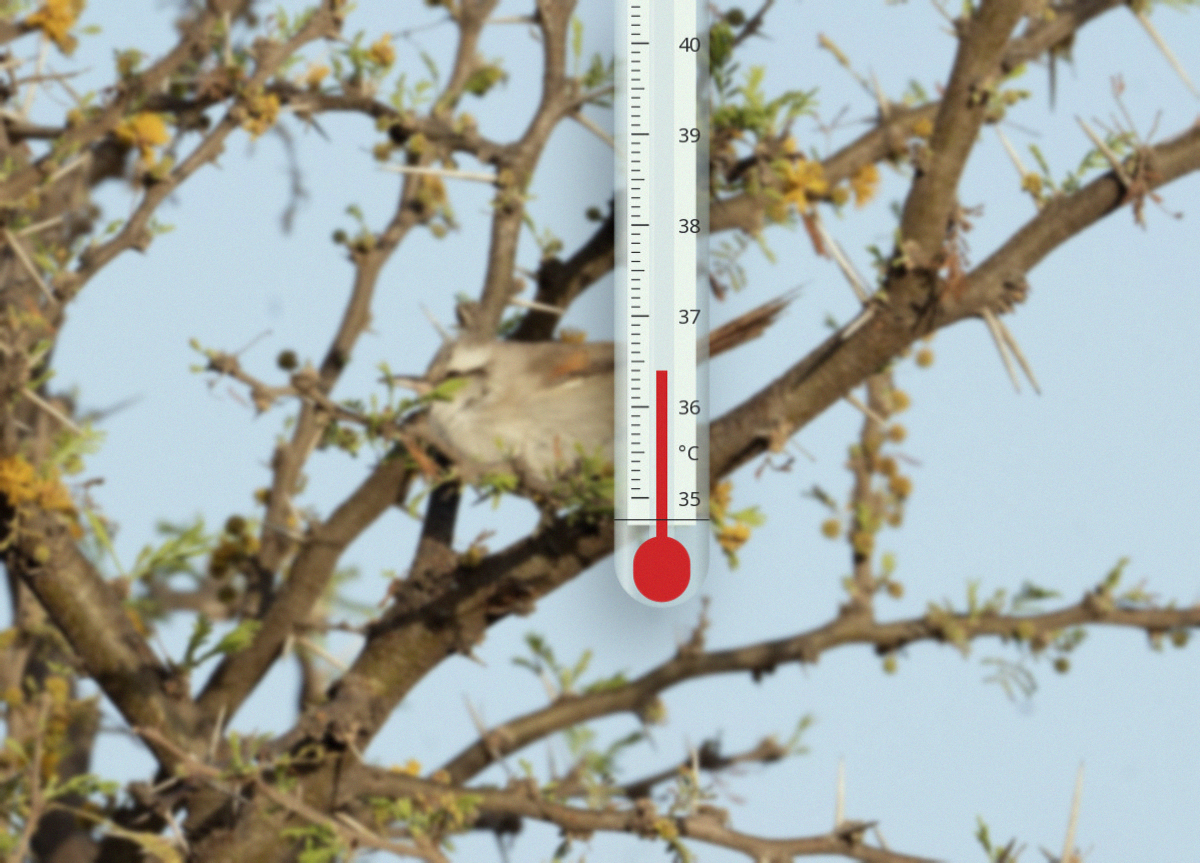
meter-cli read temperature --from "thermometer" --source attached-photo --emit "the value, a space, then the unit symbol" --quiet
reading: 36.4 °C
